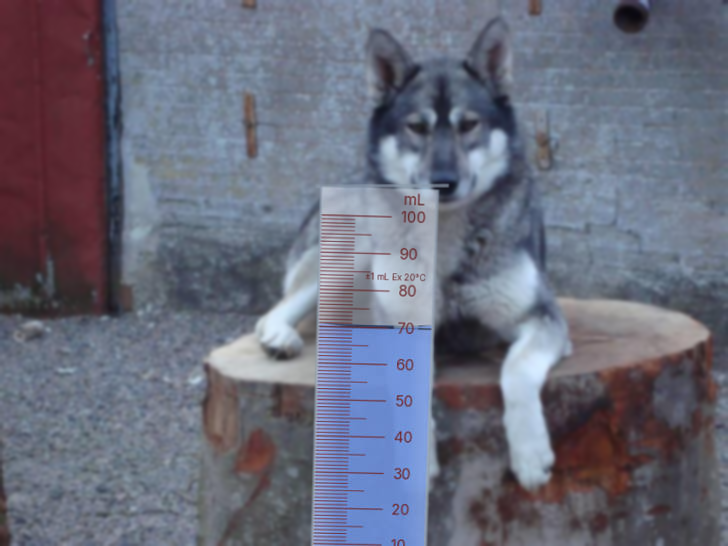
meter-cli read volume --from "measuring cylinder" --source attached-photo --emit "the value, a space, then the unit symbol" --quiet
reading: 70 mL
